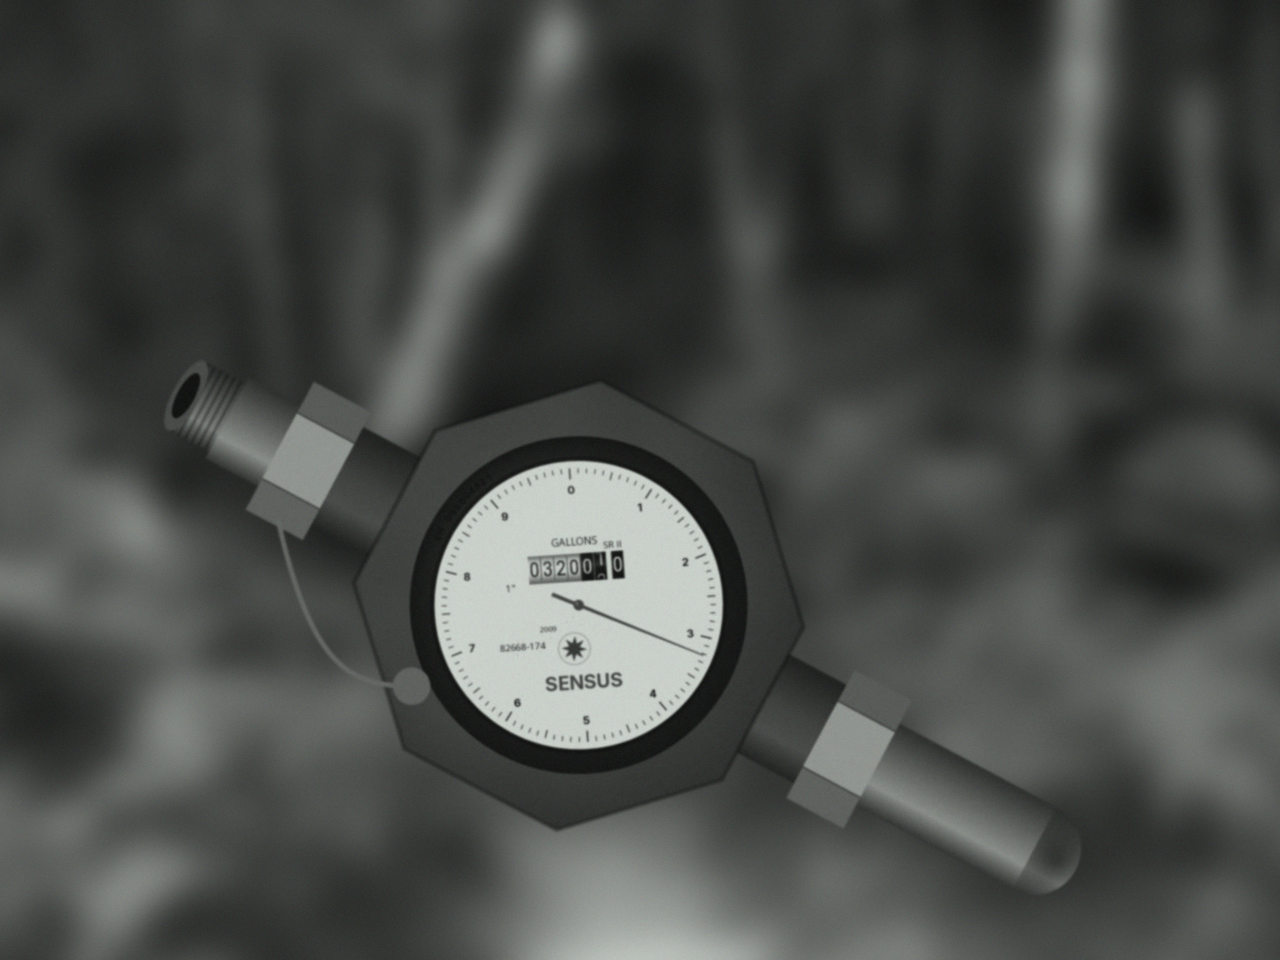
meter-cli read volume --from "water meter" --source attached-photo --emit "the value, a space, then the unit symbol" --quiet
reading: 320013.2 gal
